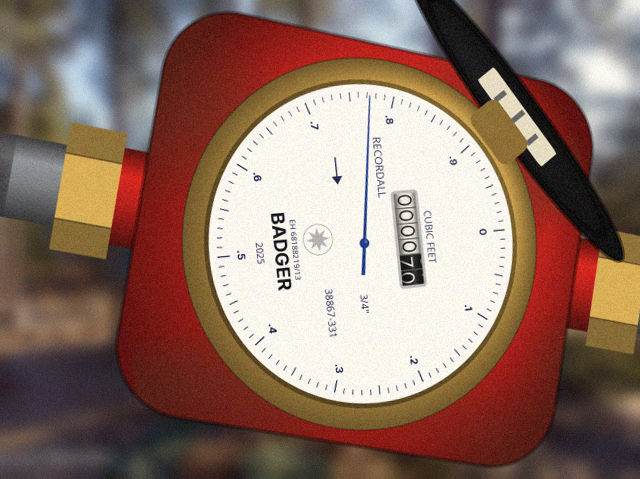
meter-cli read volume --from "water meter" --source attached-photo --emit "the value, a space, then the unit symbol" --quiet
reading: 69.77 ft³
